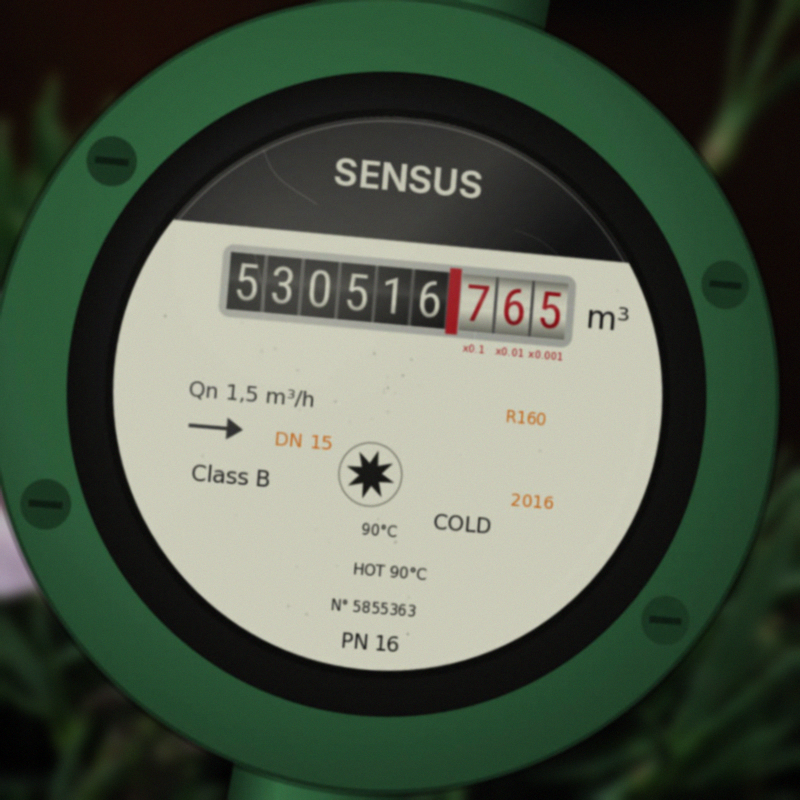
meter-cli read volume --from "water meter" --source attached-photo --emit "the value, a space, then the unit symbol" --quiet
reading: 530516.765 m³
